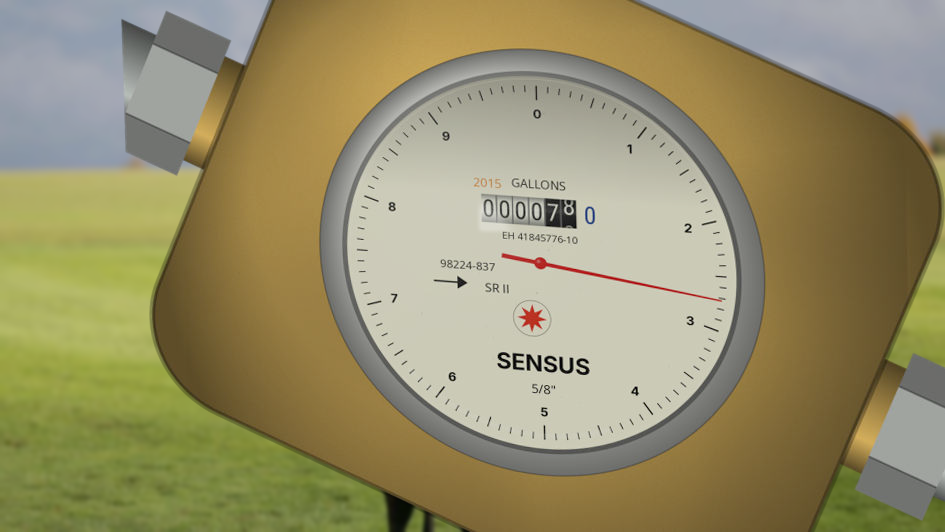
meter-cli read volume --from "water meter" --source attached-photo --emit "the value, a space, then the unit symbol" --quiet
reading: 782.7 gal
